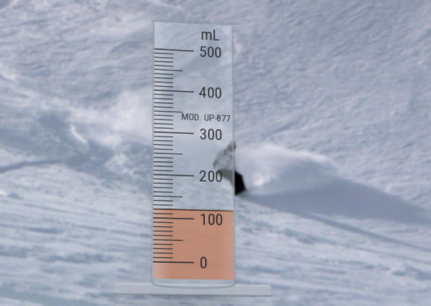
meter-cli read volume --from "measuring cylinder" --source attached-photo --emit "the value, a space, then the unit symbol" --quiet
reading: 120 mL
